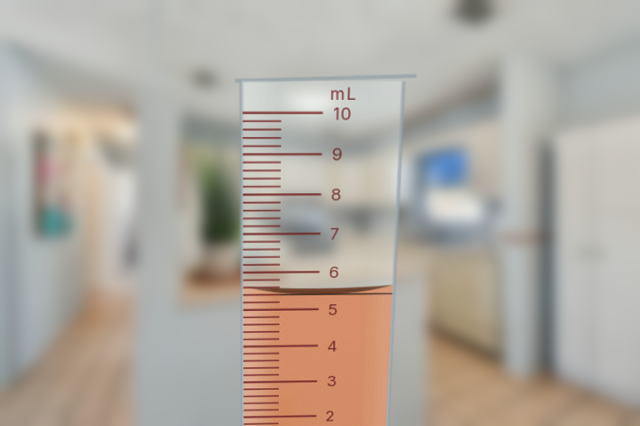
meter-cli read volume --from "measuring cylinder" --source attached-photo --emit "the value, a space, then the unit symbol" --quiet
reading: 5.4 mL
